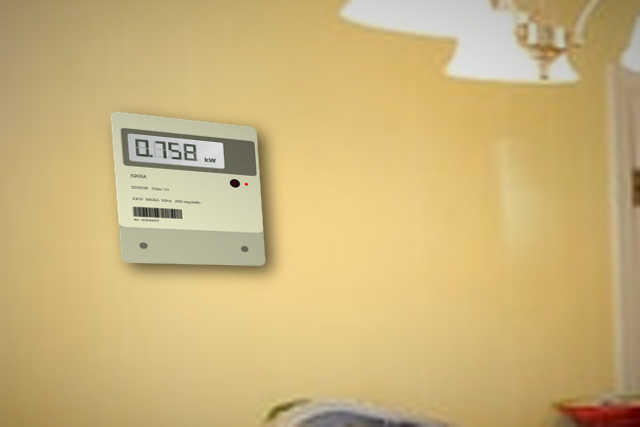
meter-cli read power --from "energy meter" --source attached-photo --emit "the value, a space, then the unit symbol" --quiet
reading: 0.758 kW
